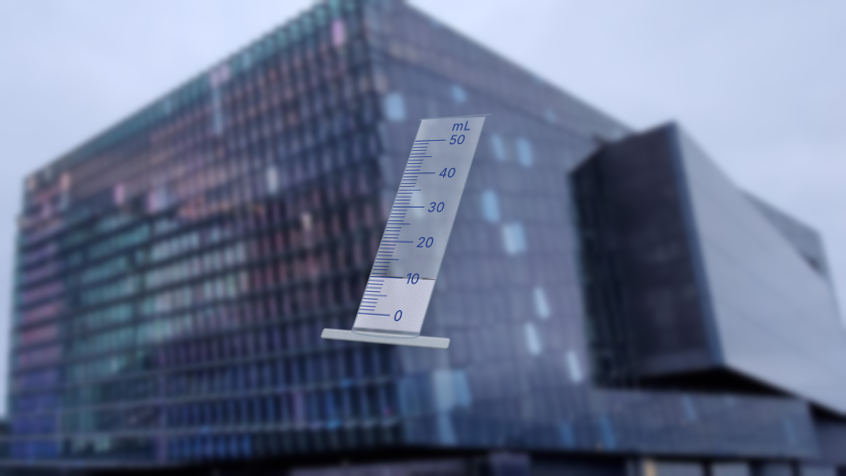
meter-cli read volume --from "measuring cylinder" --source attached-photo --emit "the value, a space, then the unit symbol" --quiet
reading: 10 mL
